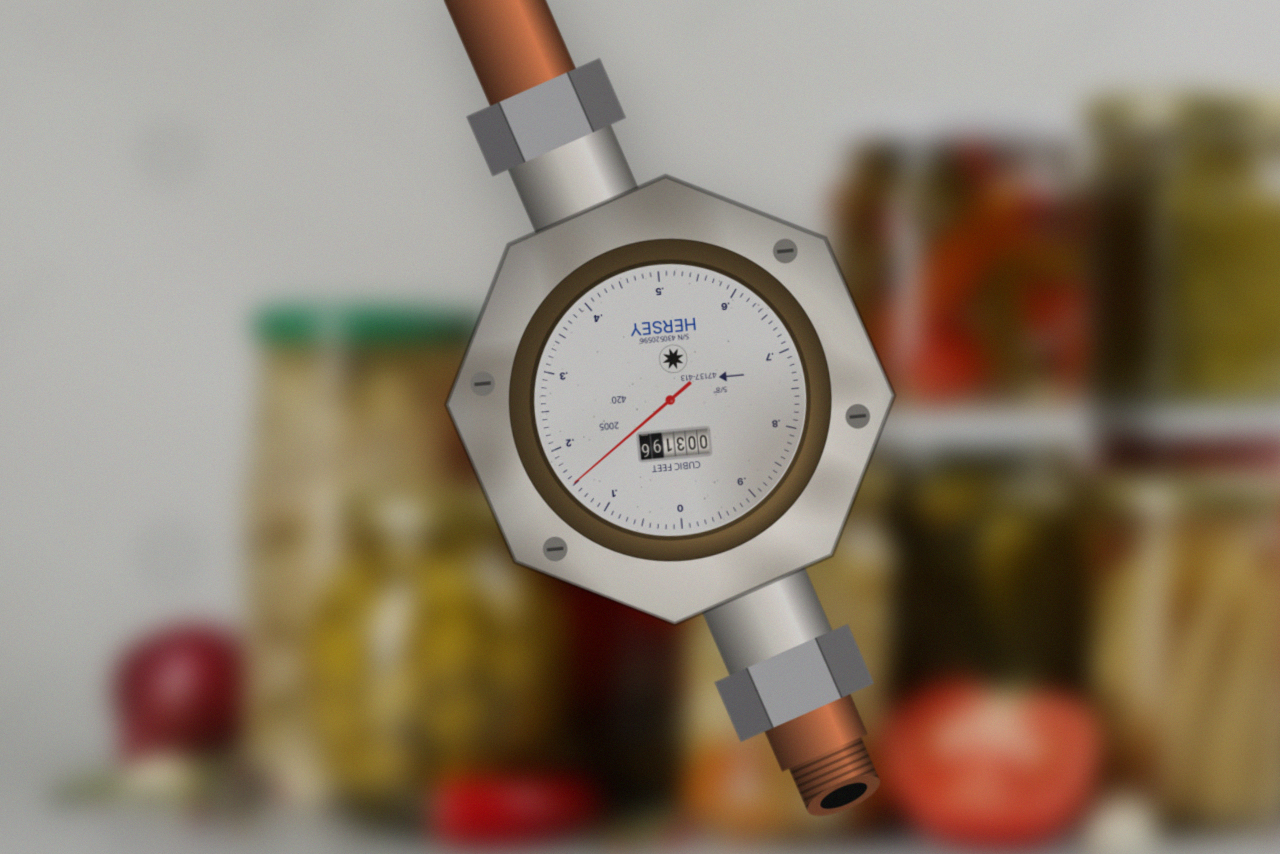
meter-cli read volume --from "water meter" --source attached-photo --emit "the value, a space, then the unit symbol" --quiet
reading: 3196.15 ft³
